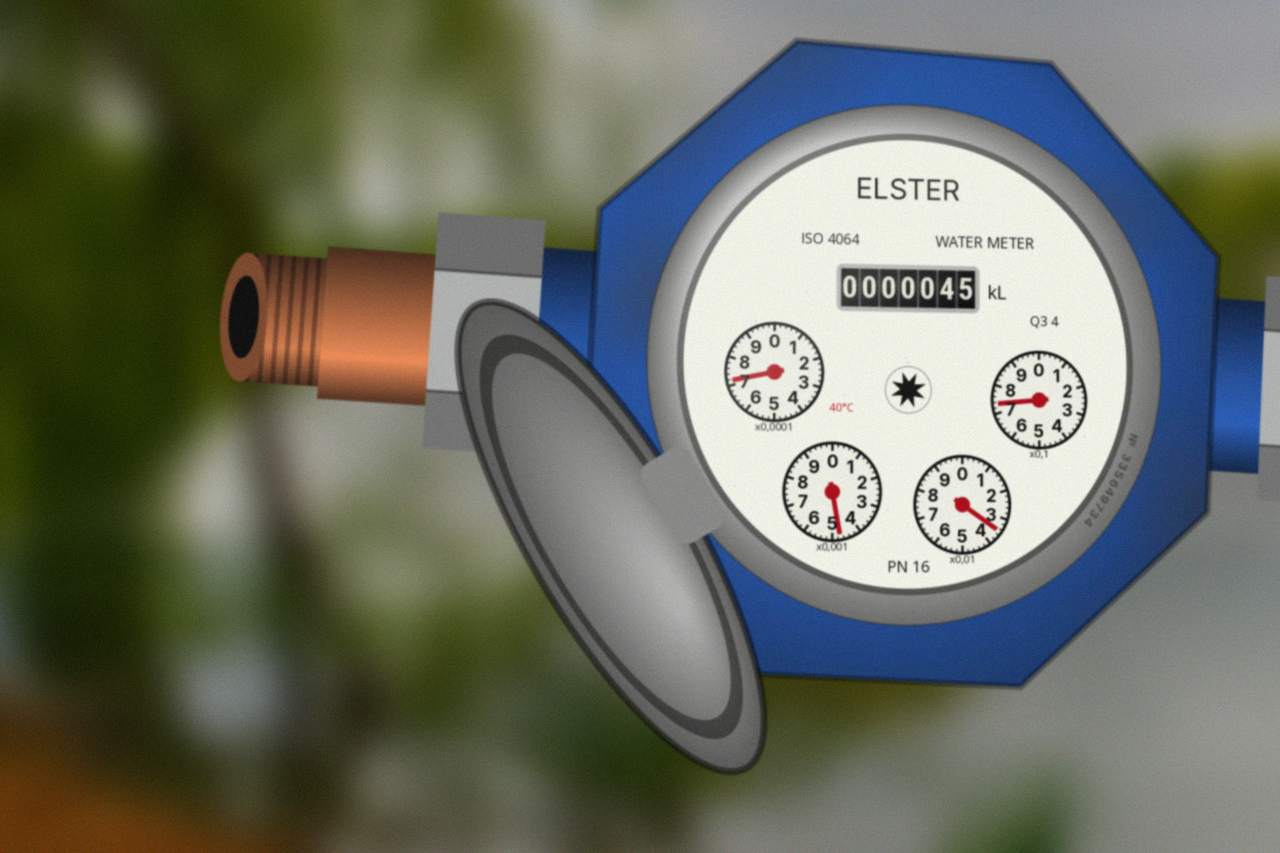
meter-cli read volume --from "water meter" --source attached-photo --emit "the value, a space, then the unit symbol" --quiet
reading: 45.7347 kL
